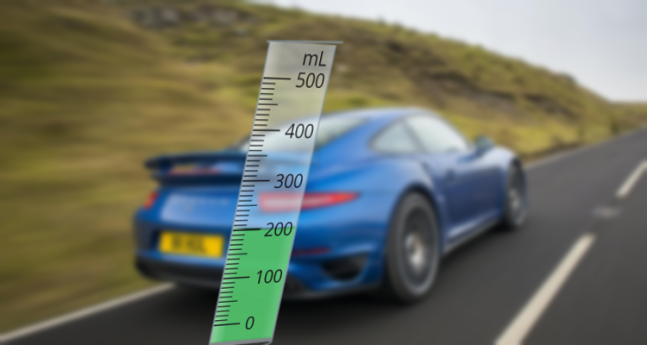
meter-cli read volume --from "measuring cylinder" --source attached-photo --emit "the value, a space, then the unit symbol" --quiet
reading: 200 mL
